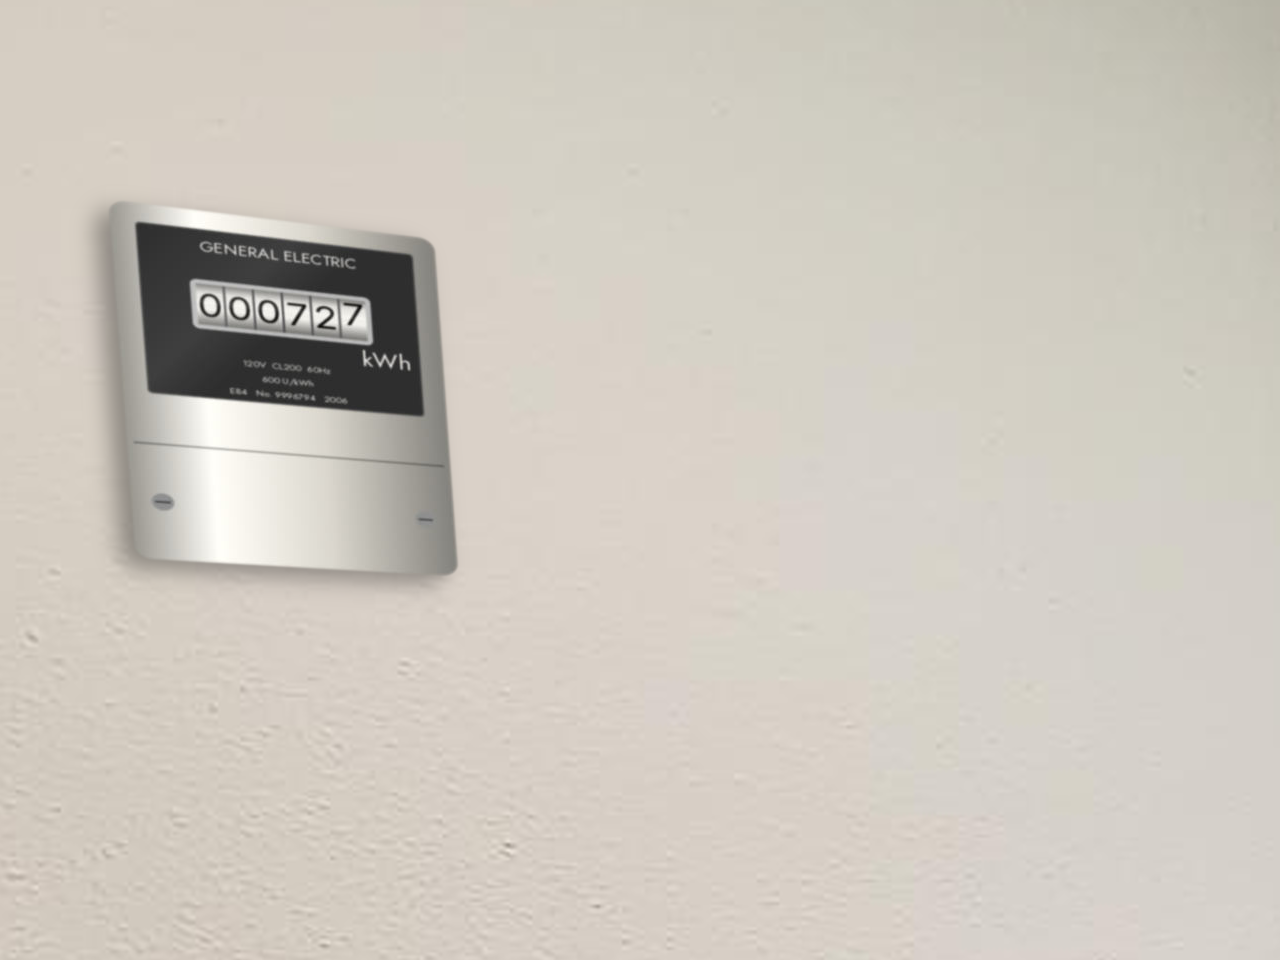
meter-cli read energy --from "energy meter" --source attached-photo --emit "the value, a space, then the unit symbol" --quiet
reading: 727 kWh
